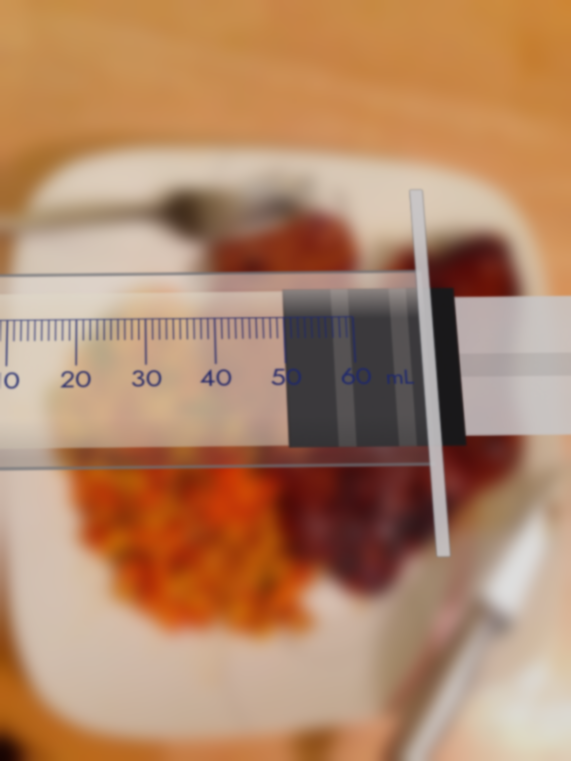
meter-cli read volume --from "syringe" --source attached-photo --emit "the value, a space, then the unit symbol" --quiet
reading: 50 mL
